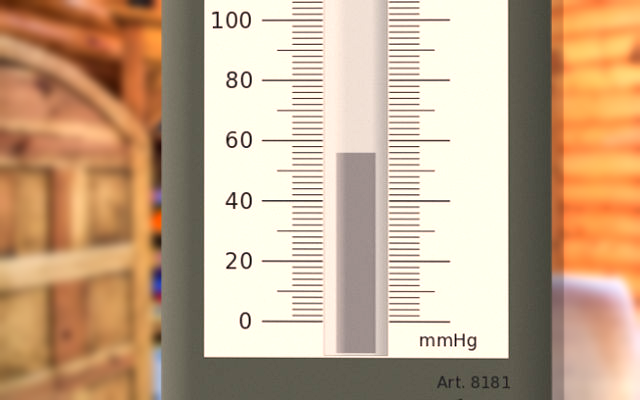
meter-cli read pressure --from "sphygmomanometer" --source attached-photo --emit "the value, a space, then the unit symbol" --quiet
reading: 56 mmHg
